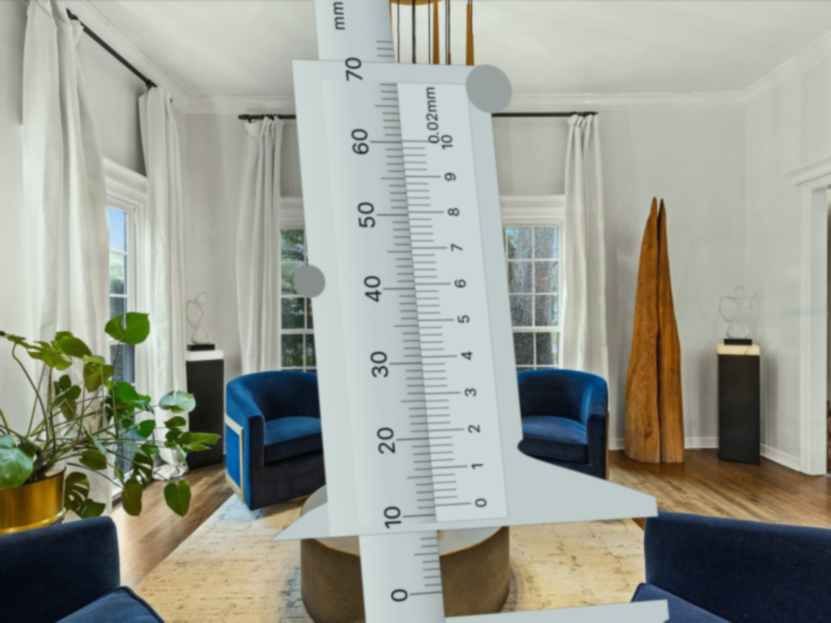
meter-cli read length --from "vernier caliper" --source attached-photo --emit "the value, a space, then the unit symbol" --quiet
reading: 11.2 mm
